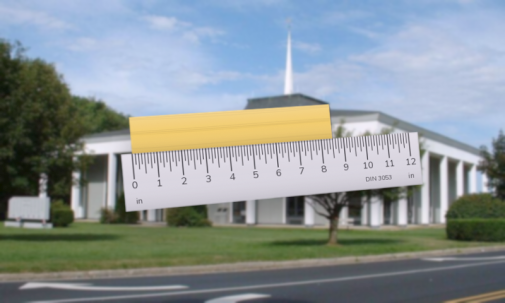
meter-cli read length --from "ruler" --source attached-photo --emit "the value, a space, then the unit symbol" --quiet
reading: 8.5 in
